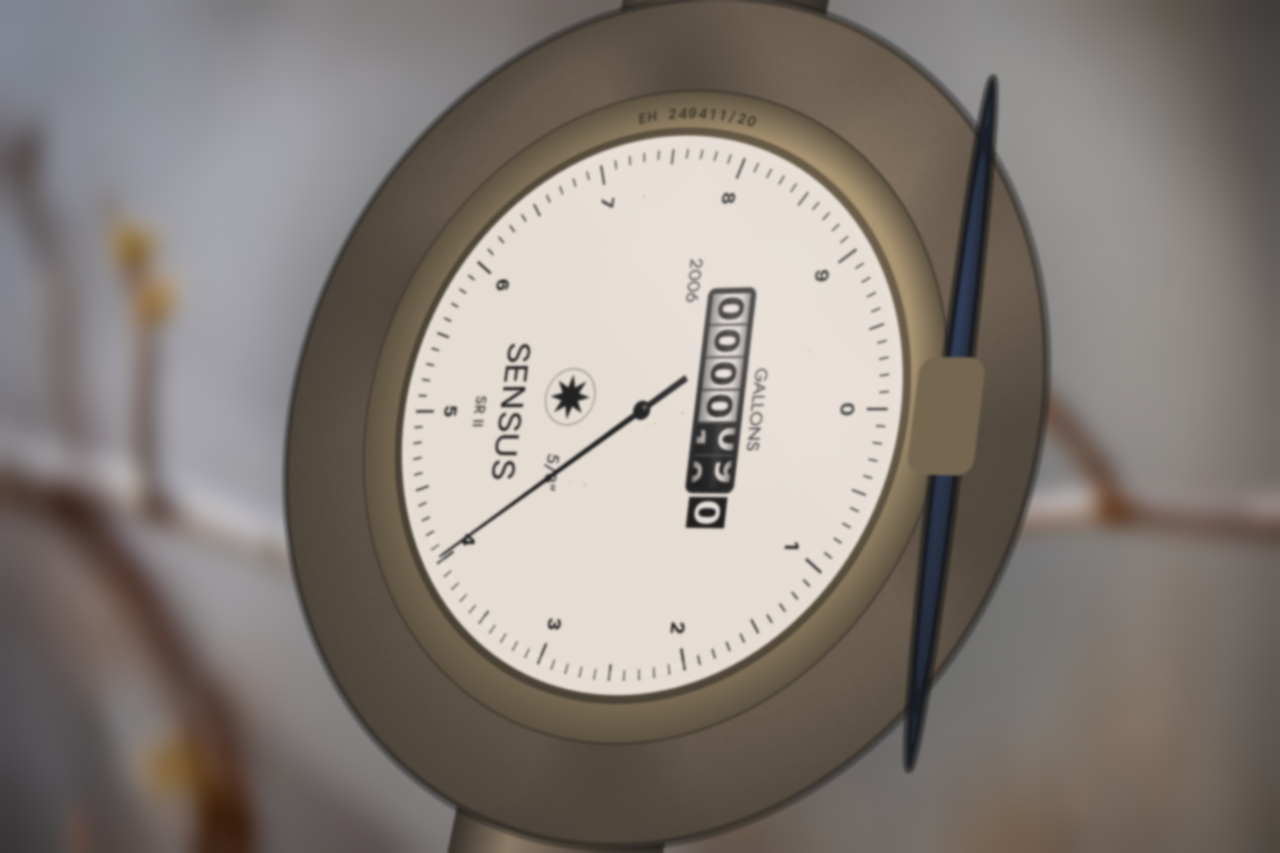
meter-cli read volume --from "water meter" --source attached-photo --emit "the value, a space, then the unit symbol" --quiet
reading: 94.0 gal
